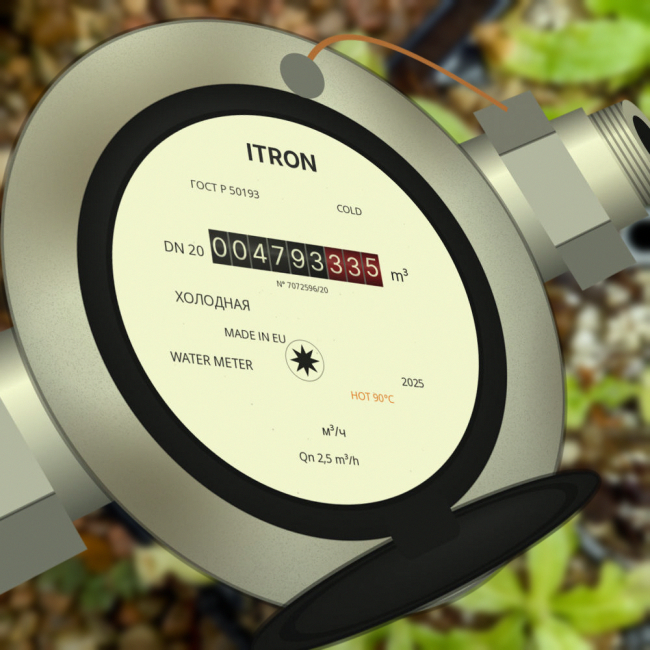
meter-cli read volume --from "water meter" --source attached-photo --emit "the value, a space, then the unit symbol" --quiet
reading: 4793.335 m³
